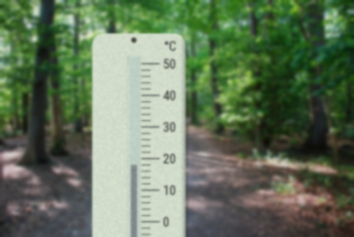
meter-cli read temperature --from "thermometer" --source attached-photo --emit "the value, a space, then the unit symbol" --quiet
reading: 18 °C
